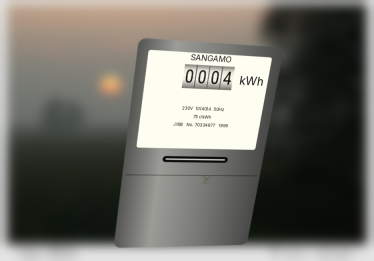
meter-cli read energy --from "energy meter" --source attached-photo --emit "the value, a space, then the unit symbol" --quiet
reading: 4 kWh
